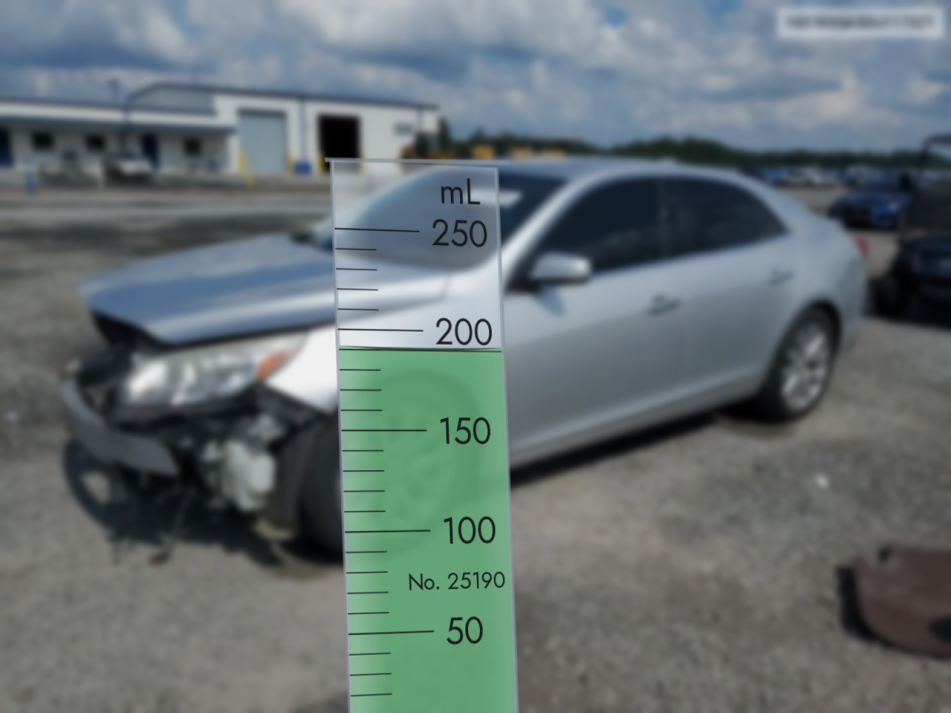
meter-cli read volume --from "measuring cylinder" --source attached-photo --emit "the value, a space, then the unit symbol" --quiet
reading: 190 mL
